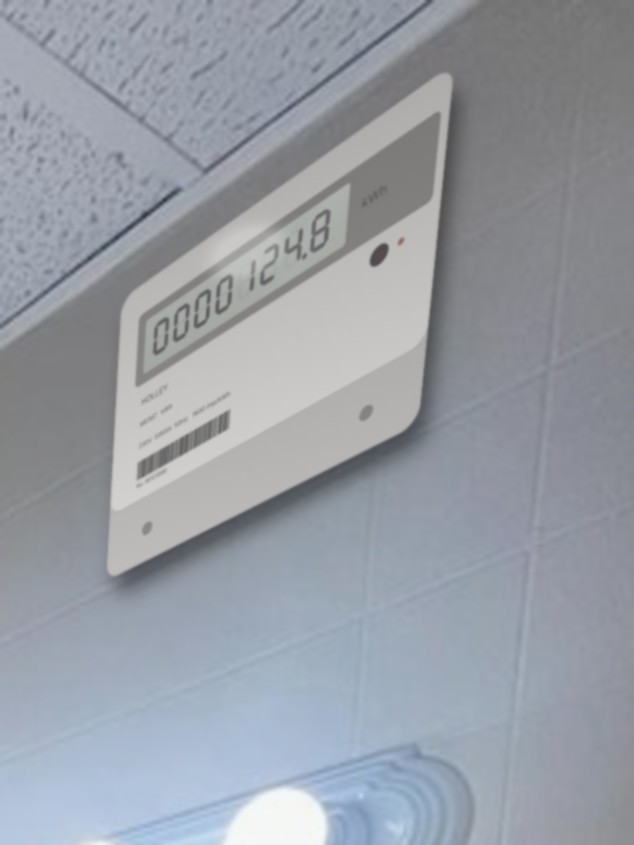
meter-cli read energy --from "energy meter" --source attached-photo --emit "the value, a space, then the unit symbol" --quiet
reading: 124.8 kWh
